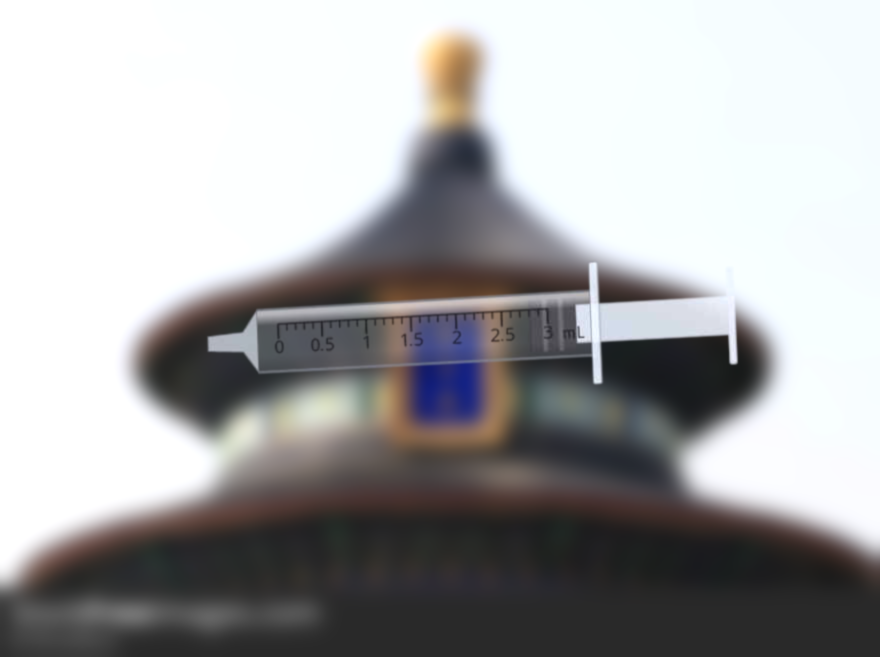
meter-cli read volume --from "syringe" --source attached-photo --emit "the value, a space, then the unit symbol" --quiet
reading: 2.8 mL
